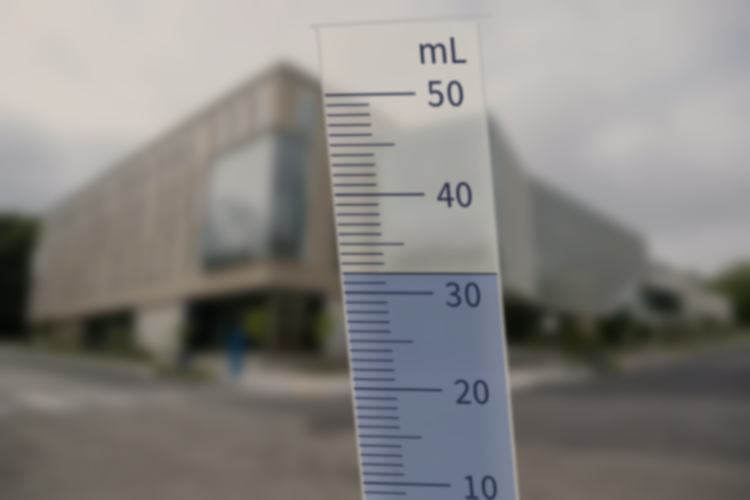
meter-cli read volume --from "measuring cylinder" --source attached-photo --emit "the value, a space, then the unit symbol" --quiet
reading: 32 mL
